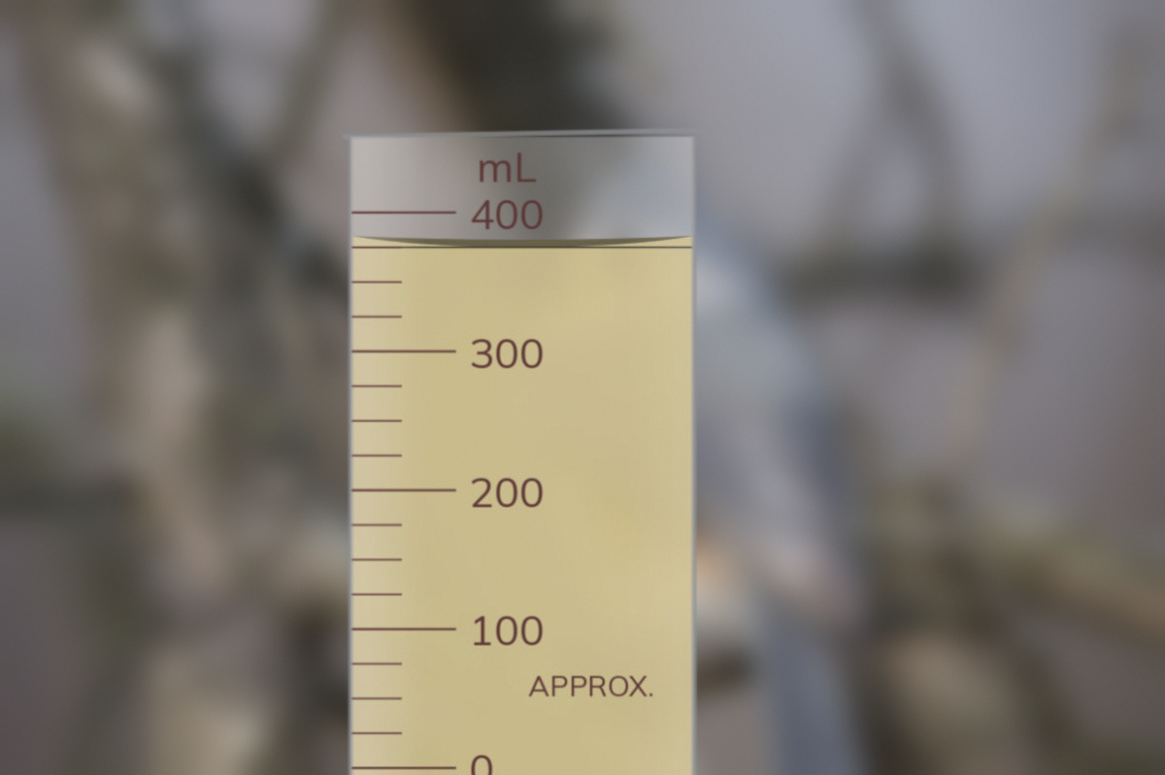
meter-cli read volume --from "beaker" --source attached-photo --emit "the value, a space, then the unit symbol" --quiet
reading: 375 mL
